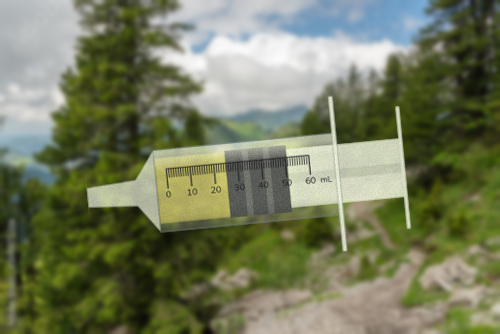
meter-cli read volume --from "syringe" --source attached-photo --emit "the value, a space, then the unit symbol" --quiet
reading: 25 mL
